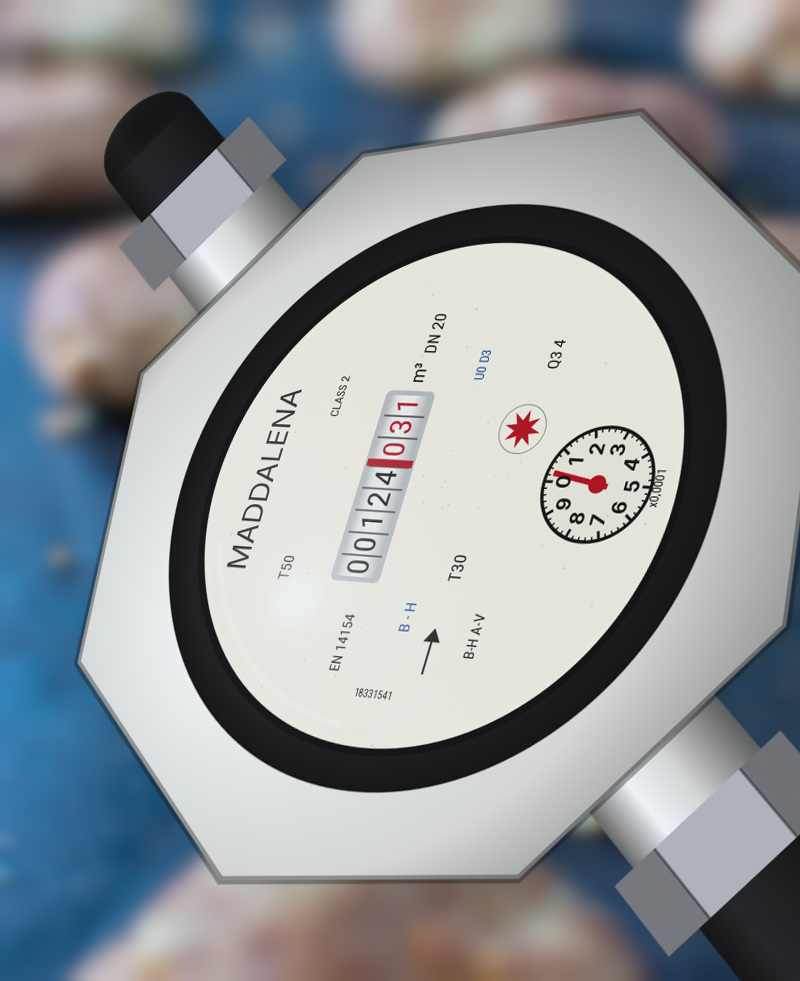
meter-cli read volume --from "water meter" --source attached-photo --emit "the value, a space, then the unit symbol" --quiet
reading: 124.0310 m³
